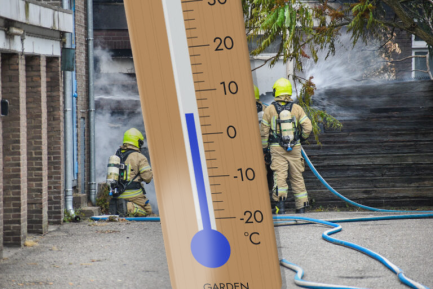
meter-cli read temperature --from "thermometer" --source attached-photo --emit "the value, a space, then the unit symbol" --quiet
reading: 5 °C
